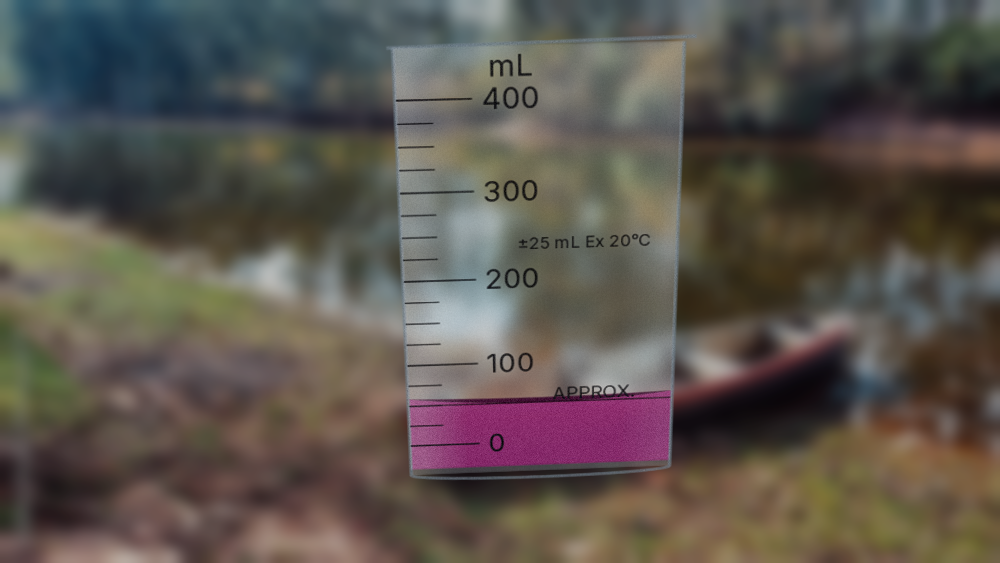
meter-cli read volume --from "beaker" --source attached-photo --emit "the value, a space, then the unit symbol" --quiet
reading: 50 mL
